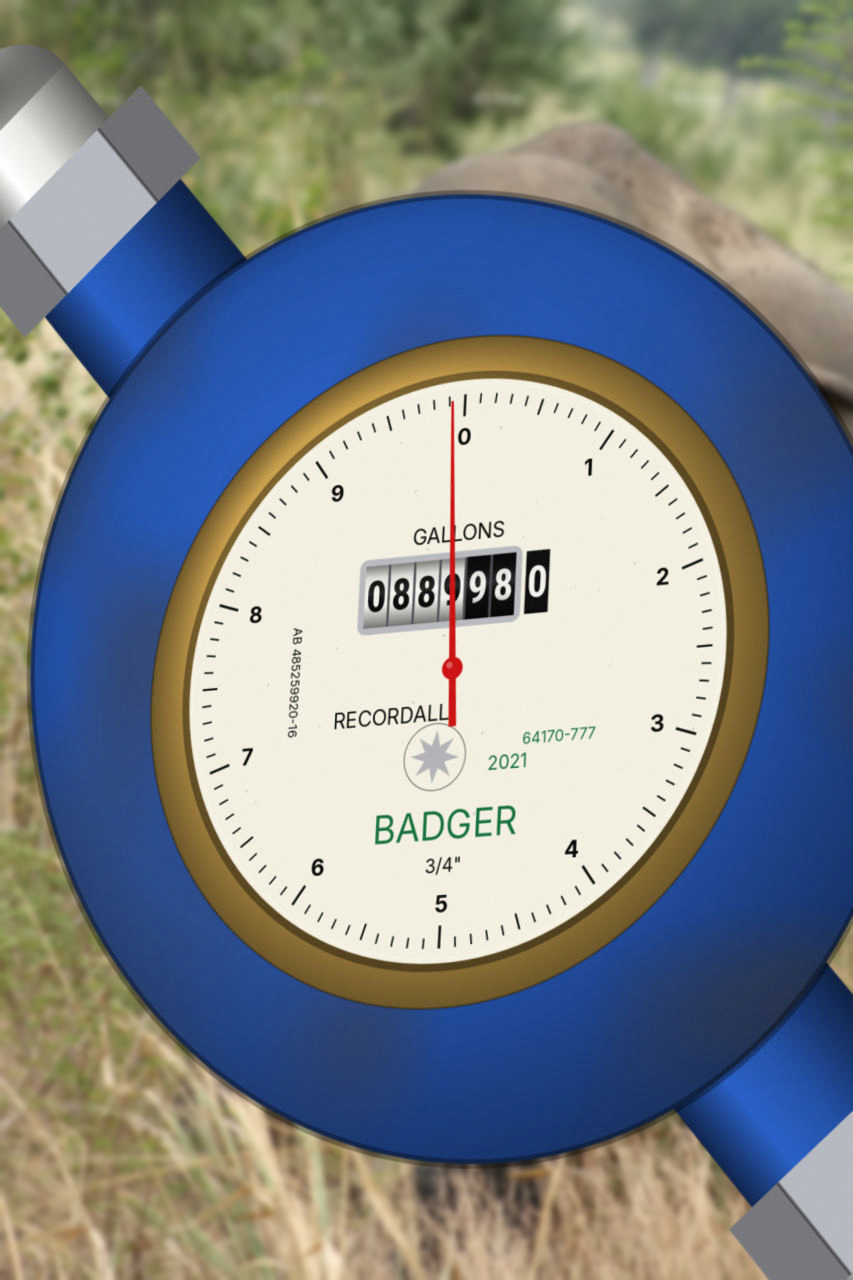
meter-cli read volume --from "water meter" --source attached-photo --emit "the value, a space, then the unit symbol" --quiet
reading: 889979.9 gal
